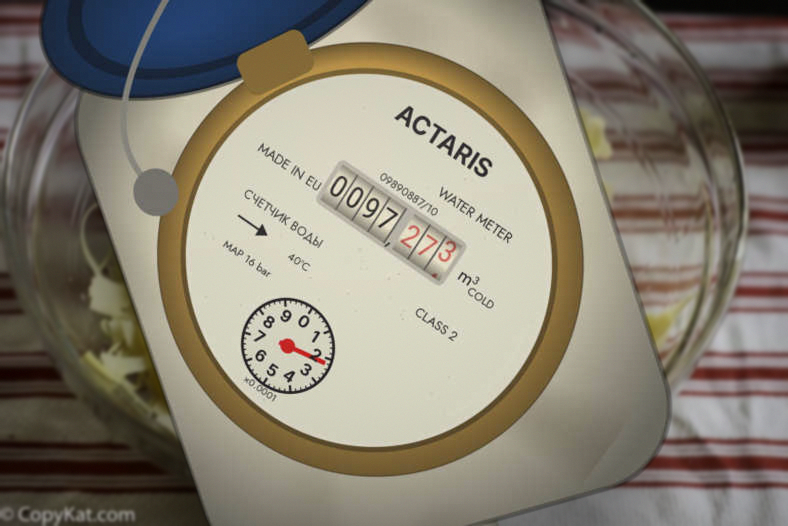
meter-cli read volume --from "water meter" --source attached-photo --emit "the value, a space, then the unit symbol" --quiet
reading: 97.2732 m³
